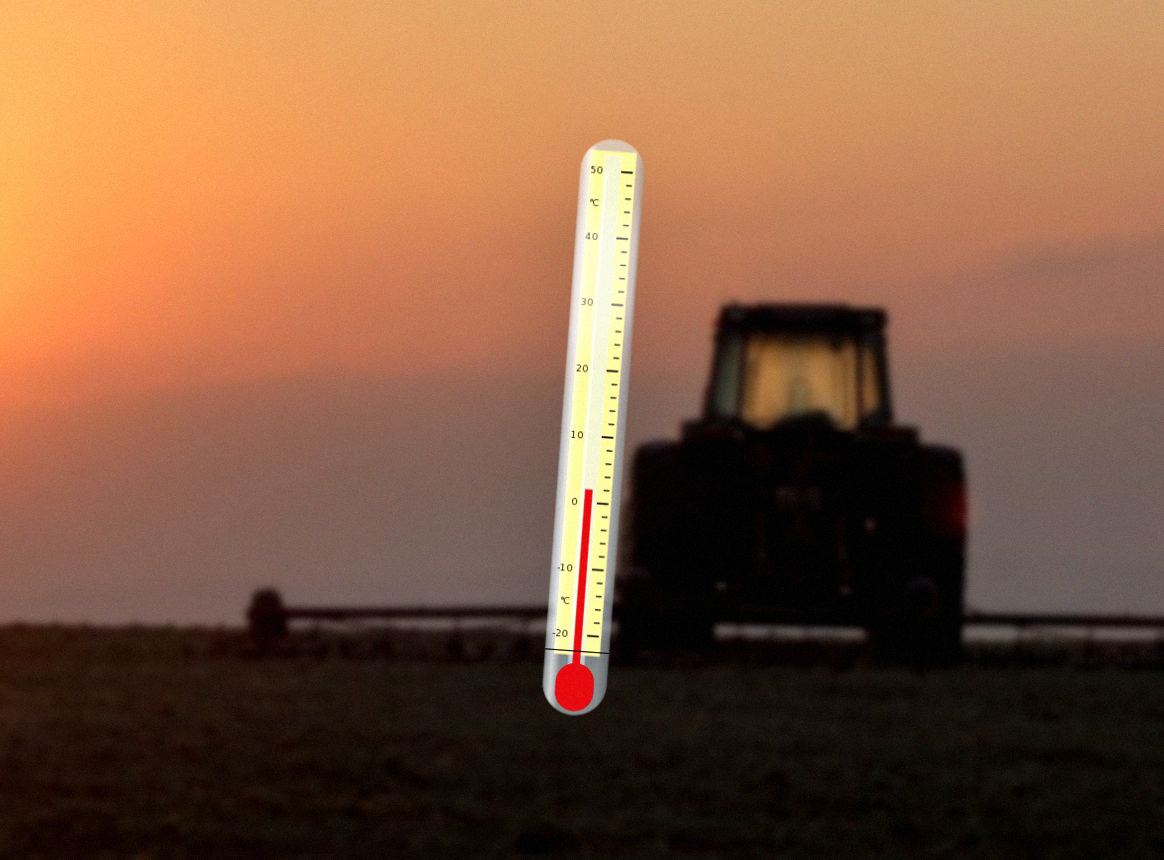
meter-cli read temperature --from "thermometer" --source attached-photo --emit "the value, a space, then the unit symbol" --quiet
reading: 2 °C
